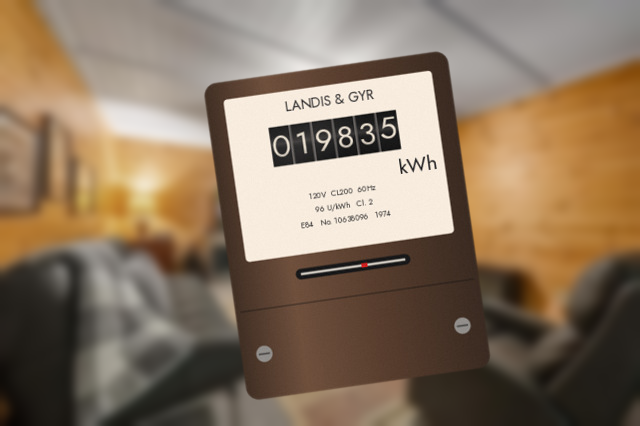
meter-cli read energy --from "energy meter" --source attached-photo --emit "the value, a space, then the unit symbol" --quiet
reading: 19835 kWh
